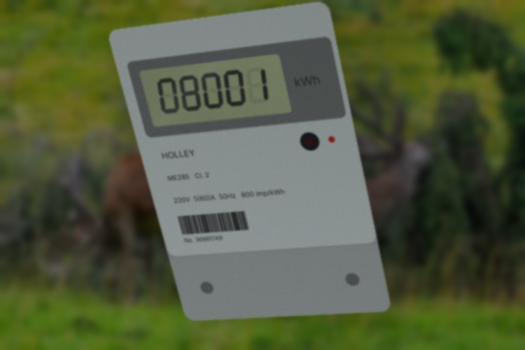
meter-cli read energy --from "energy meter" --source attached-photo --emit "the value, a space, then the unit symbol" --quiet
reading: 8001 kWh
